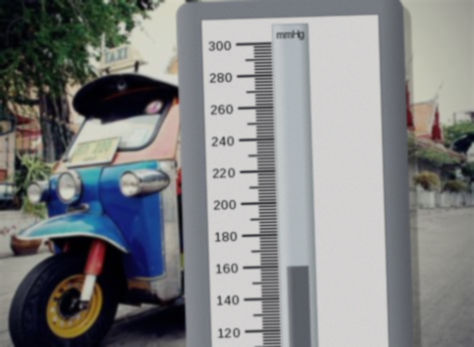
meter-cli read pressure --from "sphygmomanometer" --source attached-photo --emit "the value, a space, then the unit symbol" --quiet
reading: 160 mmHg
